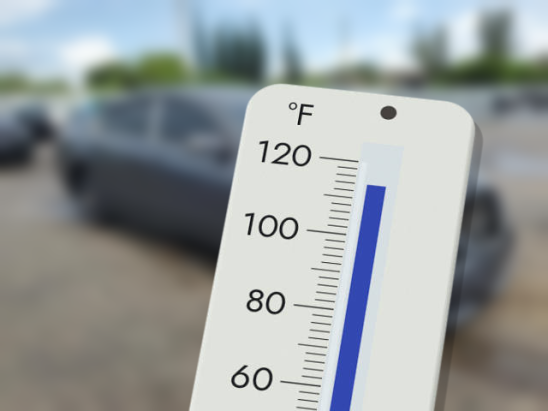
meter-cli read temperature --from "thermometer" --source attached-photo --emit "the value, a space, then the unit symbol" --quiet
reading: 114 °F
